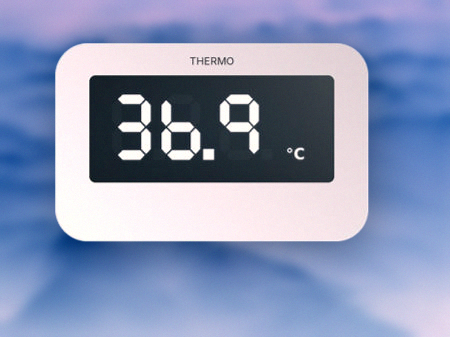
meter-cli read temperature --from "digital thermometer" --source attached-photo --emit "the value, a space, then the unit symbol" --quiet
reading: 36.9 °C
